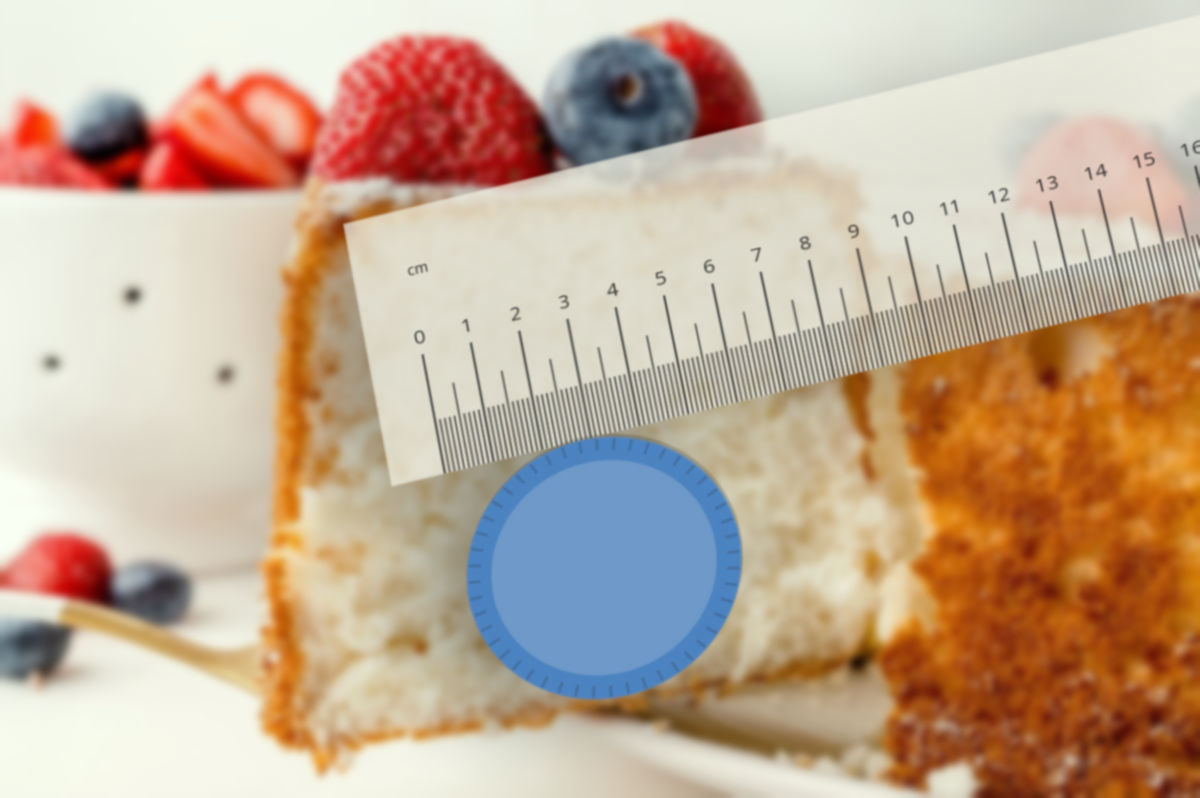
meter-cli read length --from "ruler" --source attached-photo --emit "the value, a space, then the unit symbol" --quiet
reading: 5.5 cm
